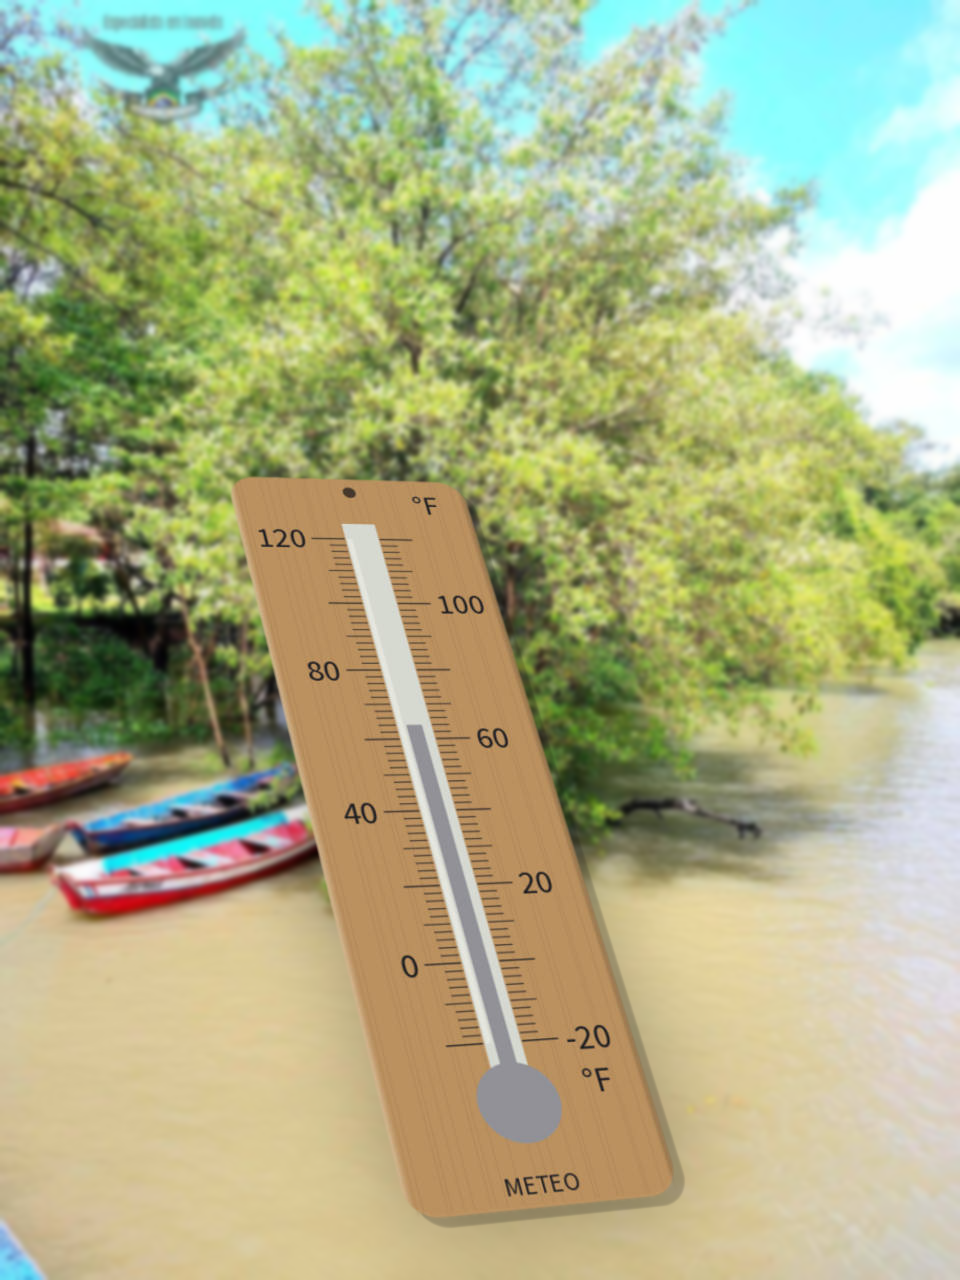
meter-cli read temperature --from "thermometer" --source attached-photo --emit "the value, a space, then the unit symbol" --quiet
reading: 64 °F
